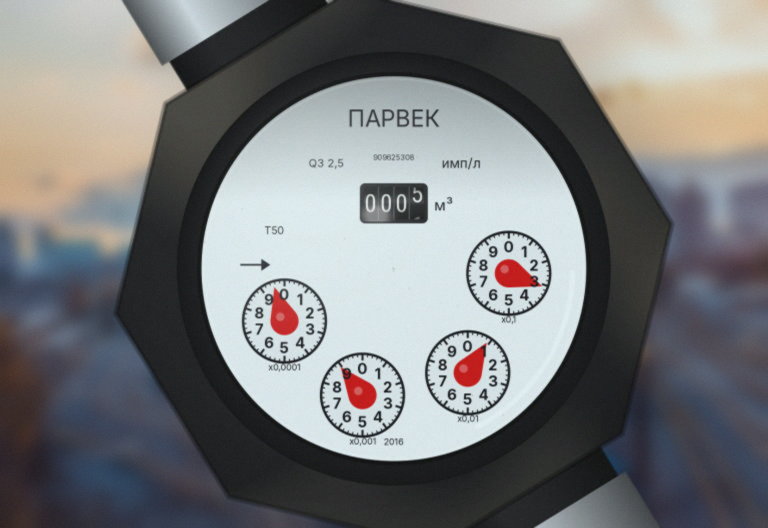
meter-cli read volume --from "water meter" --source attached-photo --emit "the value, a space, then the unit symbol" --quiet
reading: 5.3089 m³
